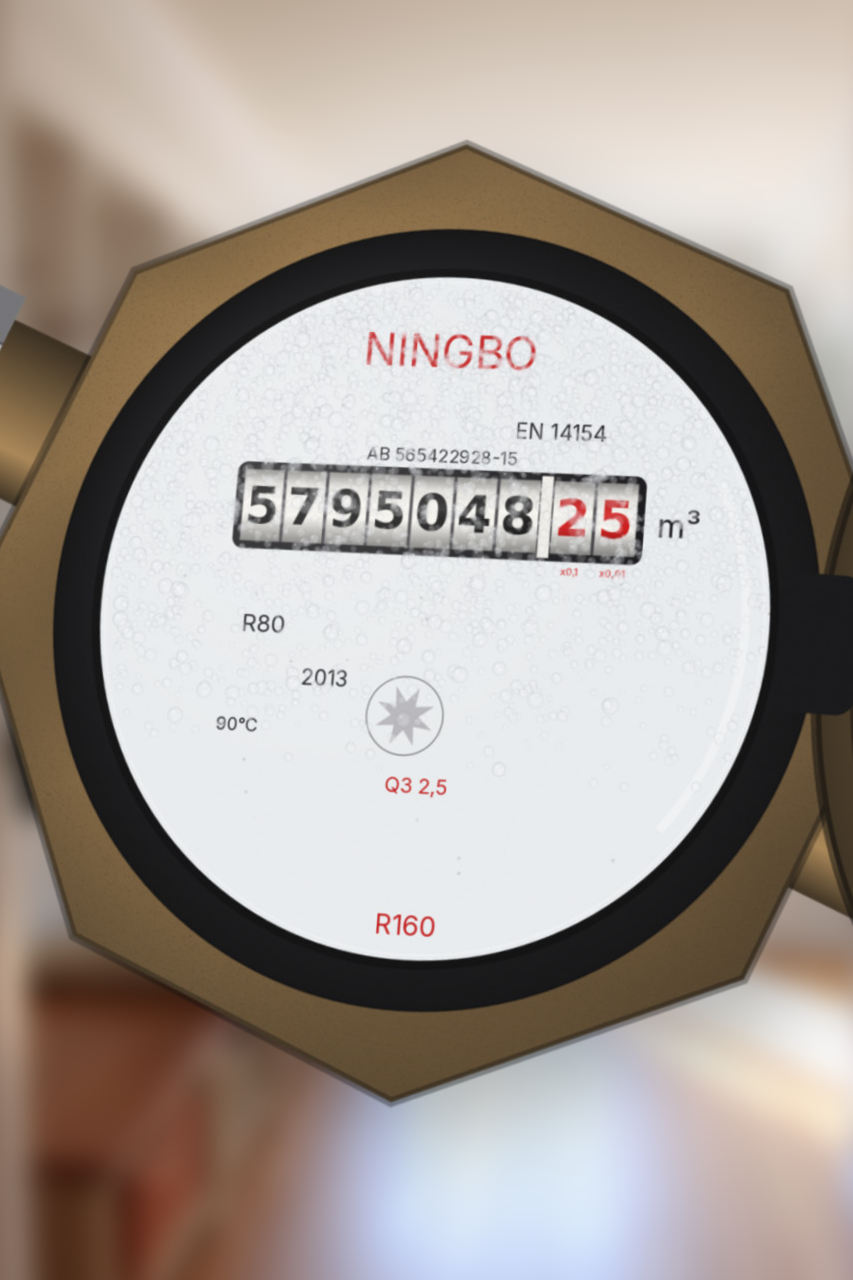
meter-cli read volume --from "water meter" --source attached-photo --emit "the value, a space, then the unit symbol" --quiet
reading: 5795048.25 m³
